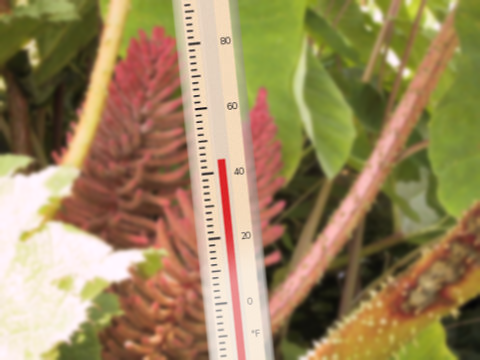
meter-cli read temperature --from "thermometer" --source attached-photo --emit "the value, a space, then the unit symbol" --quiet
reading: 44 °F
